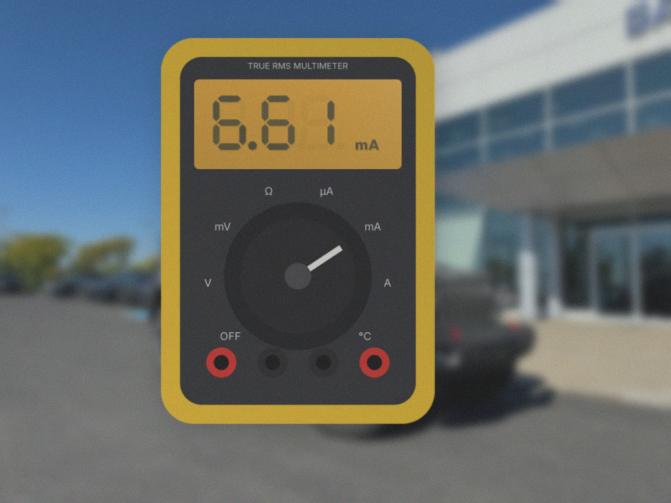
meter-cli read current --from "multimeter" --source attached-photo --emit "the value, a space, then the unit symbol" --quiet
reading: 6.61 mA
